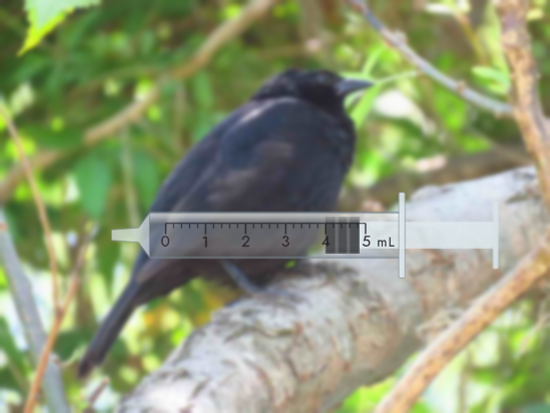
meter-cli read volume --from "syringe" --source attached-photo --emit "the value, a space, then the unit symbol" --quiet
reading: 4 mL
